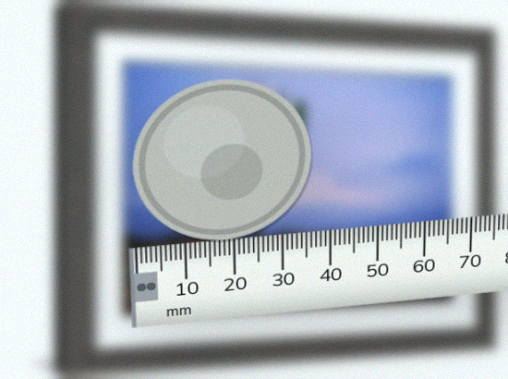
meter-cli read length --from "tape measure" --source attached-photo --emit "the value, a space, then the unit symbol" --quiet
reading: 36 mm
